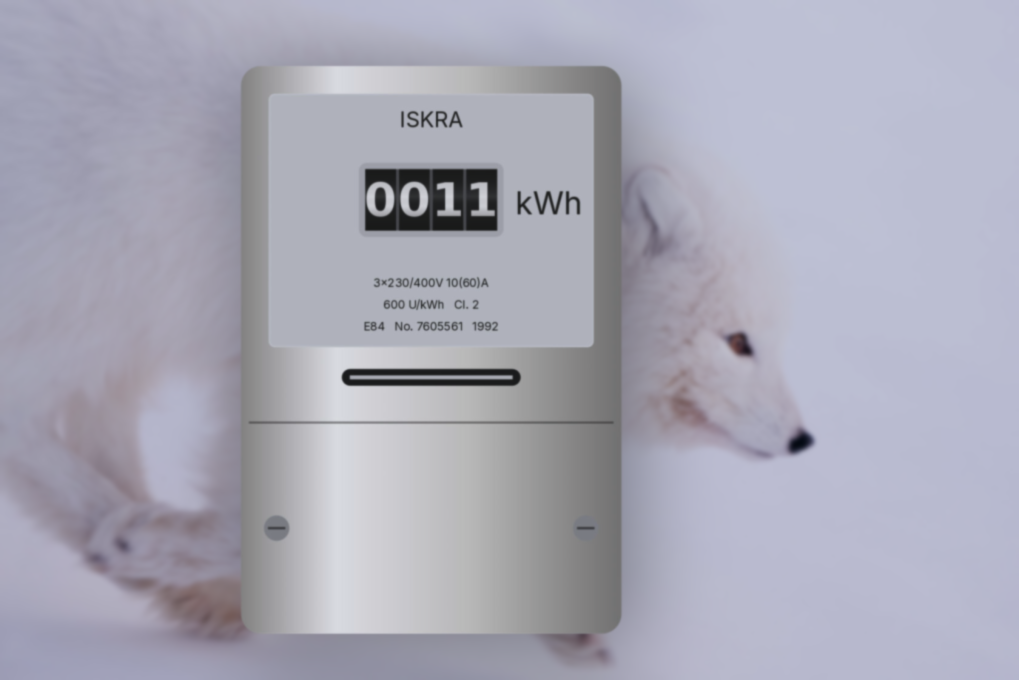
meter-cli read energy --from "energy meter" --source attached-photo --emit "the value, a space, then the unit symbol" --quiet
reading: 11 kWh
